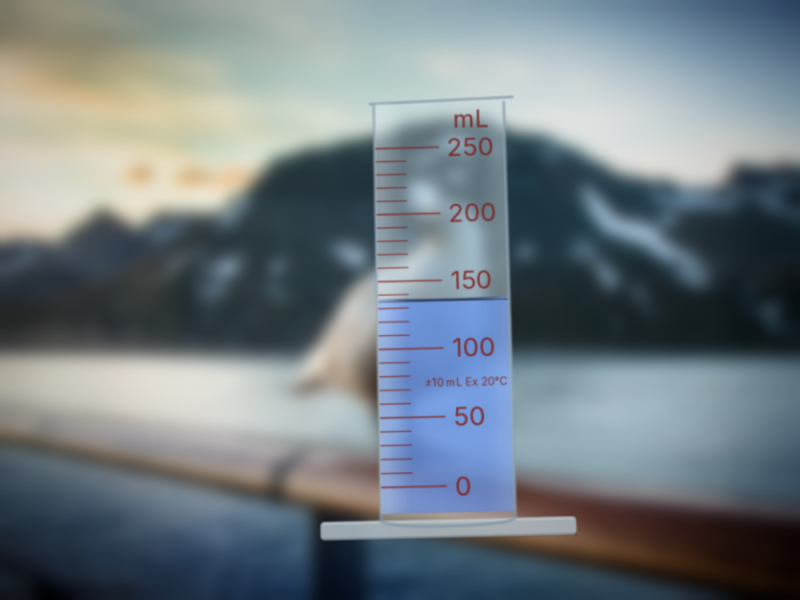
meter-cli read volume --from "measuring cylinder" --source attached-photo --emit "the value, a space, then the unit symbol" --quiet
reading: 135 mL
